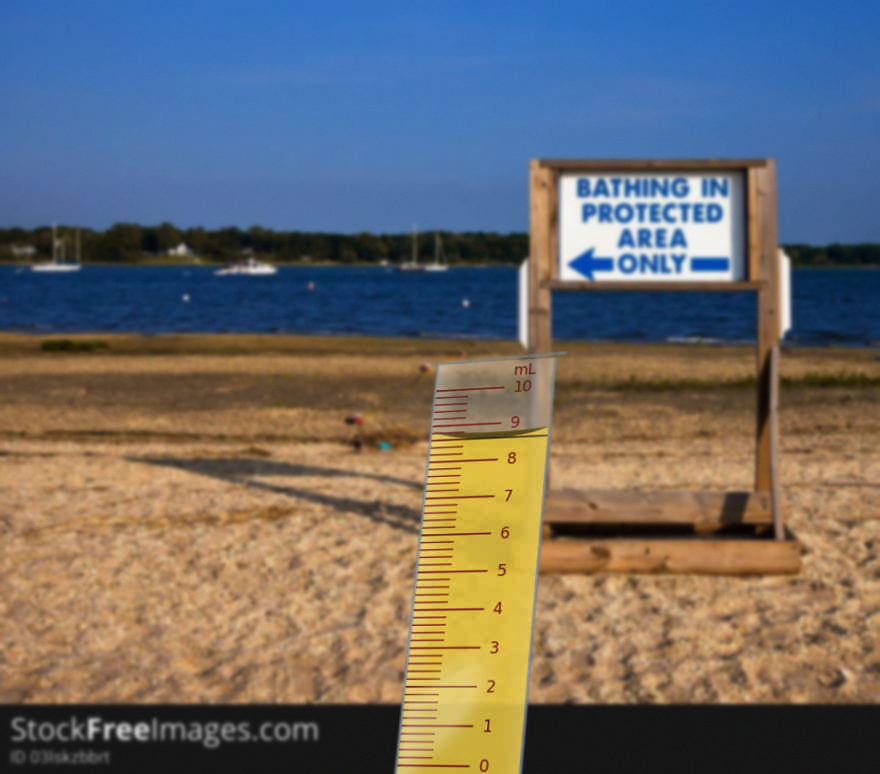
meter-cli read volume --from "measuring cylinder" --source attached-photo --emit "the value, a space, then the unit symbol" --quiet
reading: 8.6 mL
